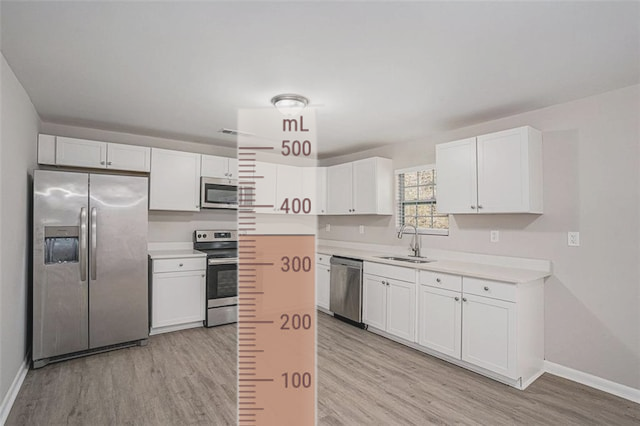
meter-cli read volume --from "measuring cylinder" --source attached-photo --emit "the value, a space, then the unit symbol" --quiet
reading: 350 mL
